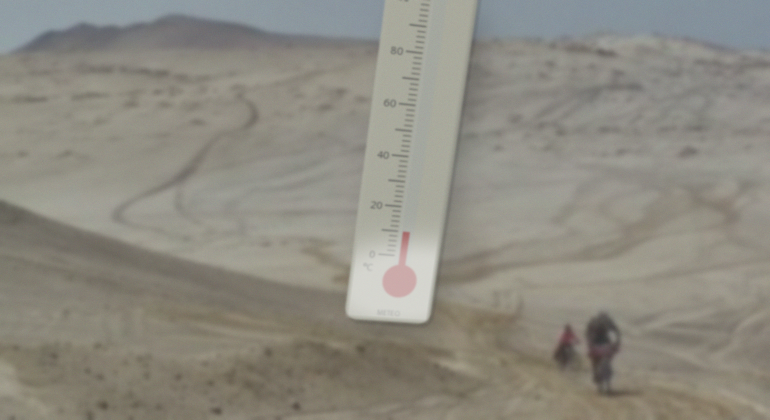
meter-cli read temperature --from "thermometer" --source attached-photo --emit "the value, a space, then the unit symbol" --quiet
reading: 10 °C
